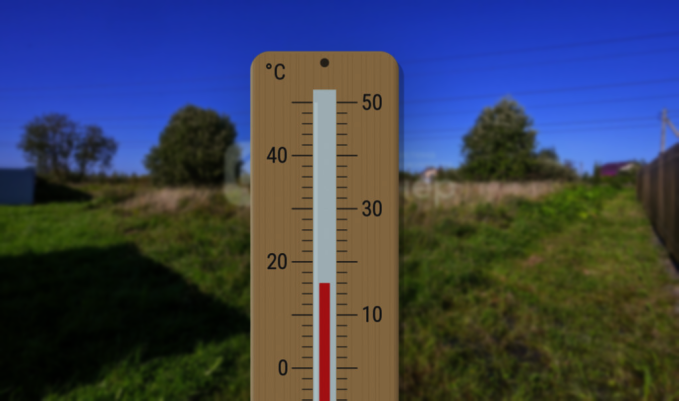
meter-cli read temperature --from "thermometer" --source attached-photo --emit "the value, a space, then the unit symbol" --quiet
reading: 16 °C
